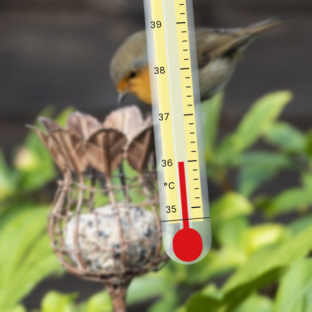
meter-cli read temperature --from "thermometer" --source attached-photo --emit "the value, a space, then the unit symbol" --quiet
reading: 36 °C
